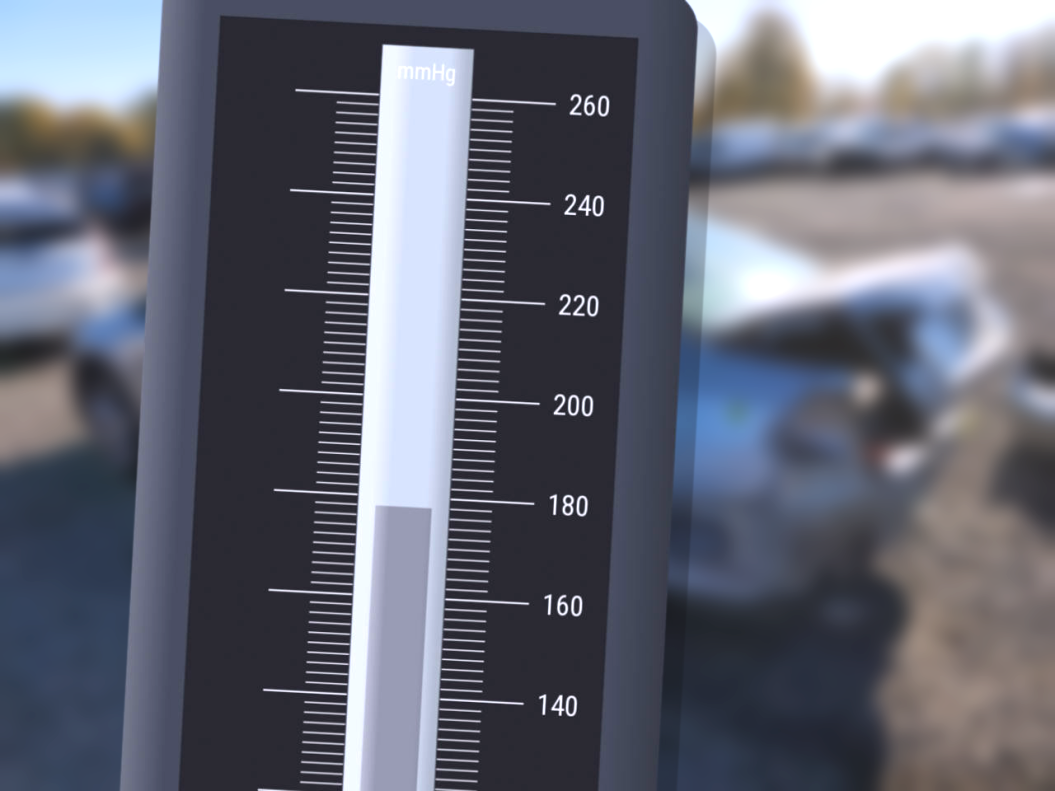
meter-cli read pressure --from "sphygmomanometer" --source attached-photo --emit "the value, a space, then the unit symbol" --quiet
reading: 178 mmHg
